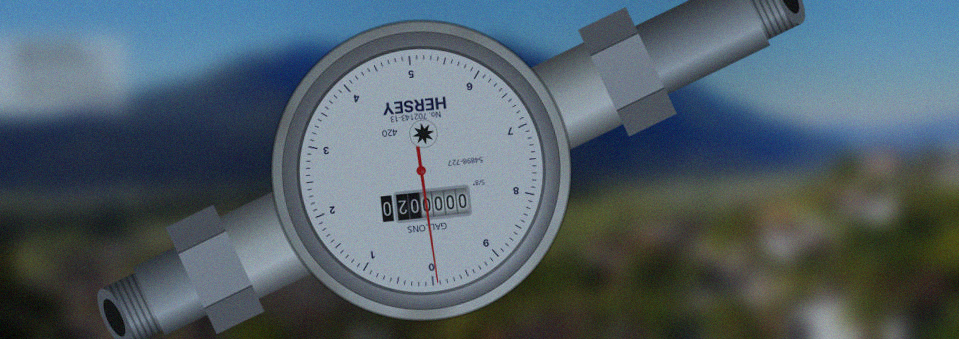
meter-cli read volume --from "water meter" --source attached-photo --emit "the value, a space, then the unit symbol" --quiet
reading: 19.9 gal
